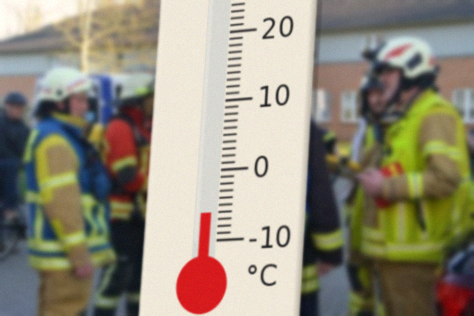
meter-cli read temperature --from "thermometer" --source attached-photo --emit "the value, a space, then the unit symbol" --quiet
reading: -6 °C
